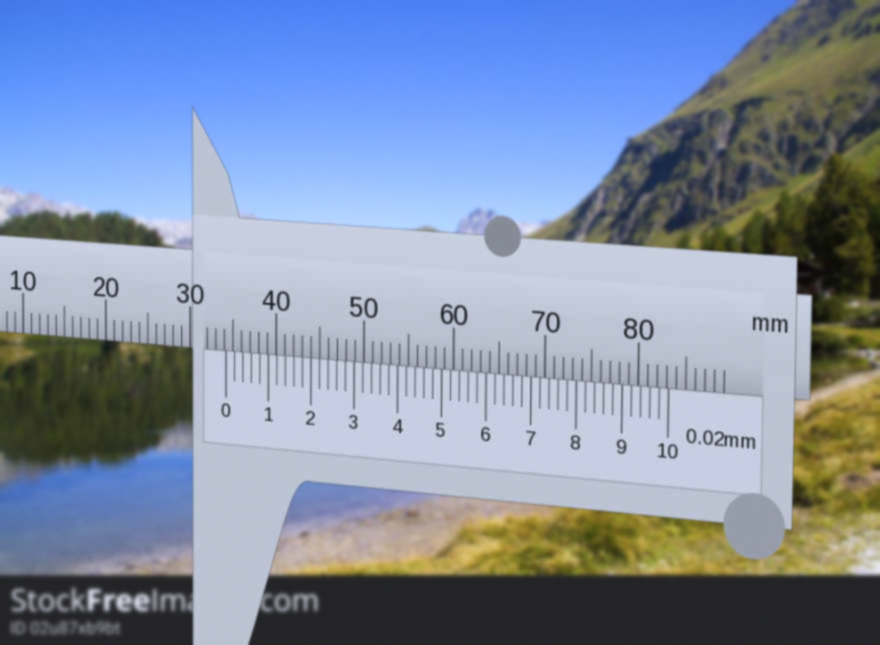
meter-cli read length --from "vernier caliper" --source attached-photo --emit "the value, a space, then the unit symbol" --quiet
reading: 34.2 mm
